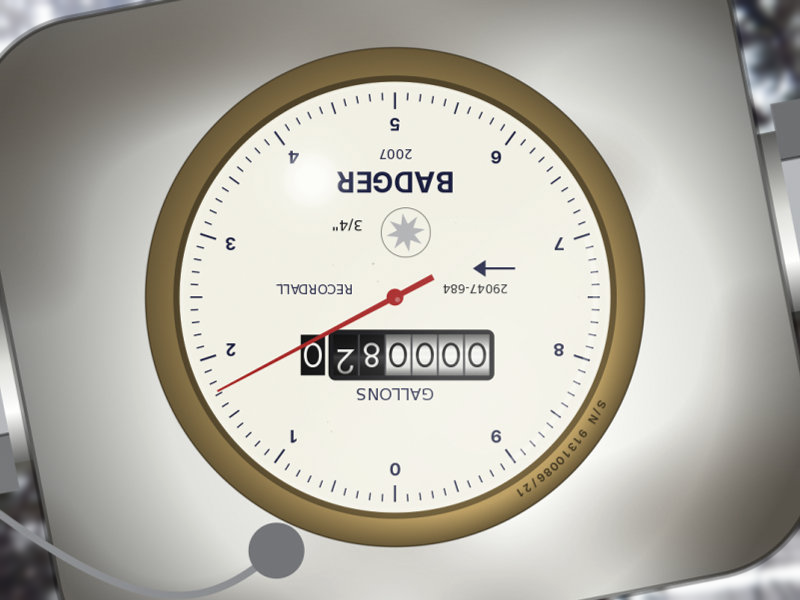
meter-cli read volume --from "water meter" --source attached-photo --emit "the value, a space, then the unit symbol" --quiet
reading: 821.7 gal
